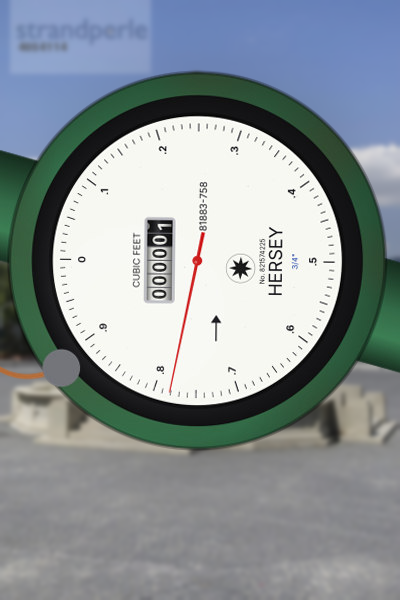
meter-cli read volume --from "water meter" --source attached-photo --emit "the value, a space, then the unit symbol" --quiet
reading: 0.78 ft³
